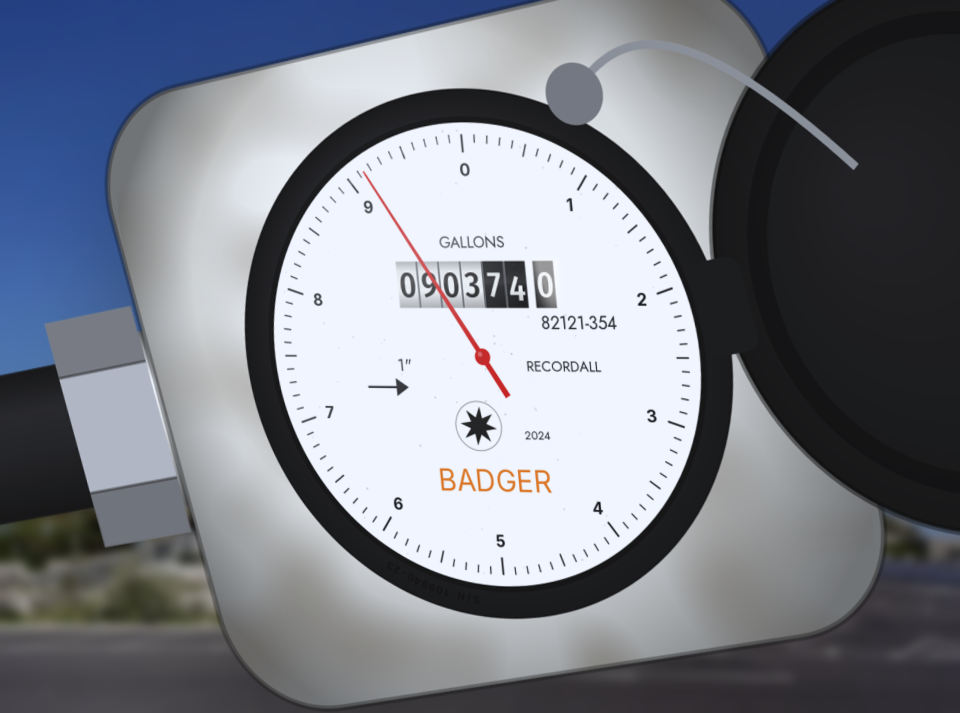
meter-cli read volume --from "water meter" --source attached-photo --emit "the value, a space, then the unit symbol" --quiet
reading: 903739.1 gal
